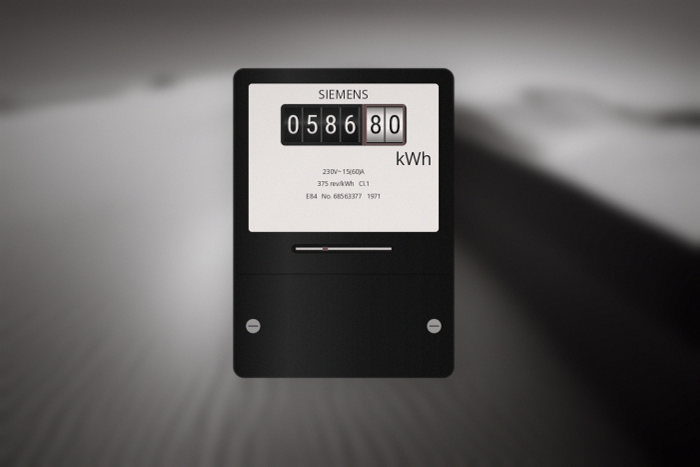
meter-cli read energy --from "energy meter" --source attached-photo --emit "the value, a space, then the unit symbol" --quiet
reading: 586.80 kWh
